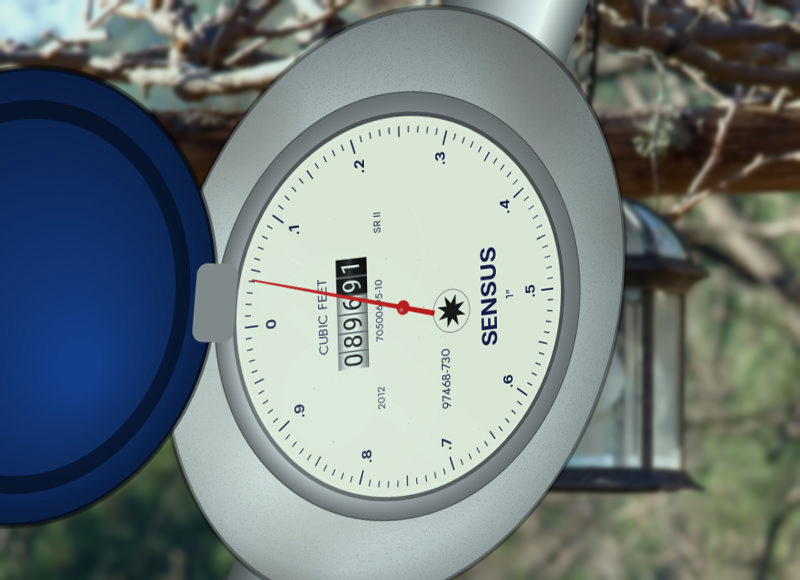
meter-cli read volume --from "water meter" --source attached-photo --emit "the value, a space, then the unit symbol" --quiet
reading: 89691.04 ft³
